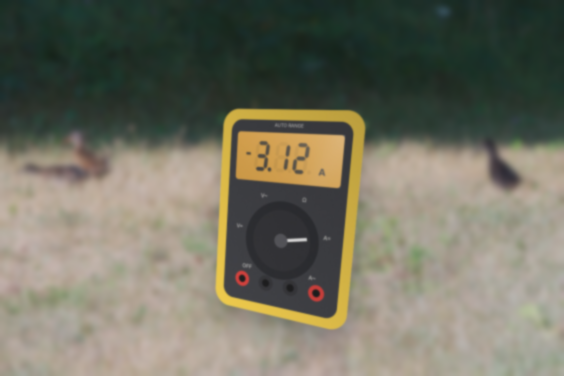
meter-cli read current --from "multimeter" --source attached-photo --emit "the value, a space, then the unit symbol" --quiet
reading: -3.12 A
